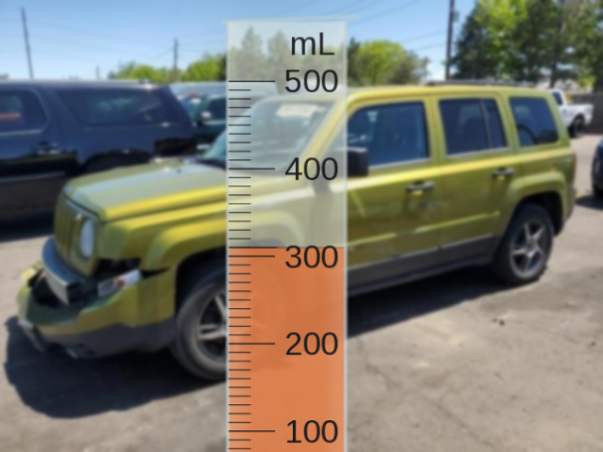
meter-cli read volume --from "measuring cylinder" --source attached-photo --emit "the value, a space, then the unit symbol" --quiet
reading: 310 mL
